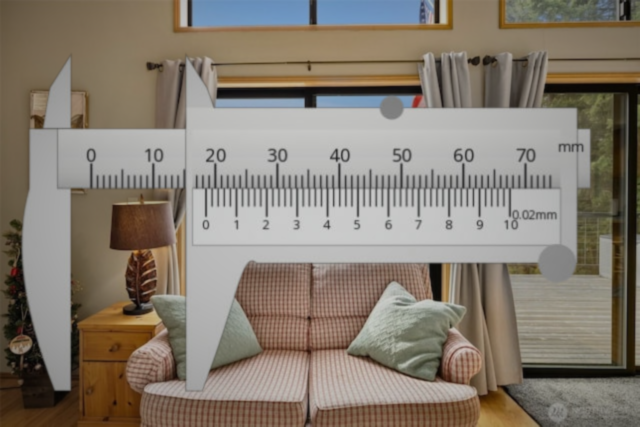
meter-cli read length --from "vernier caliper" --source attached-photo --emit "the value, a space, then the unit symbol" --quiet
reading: 18.5 mm
